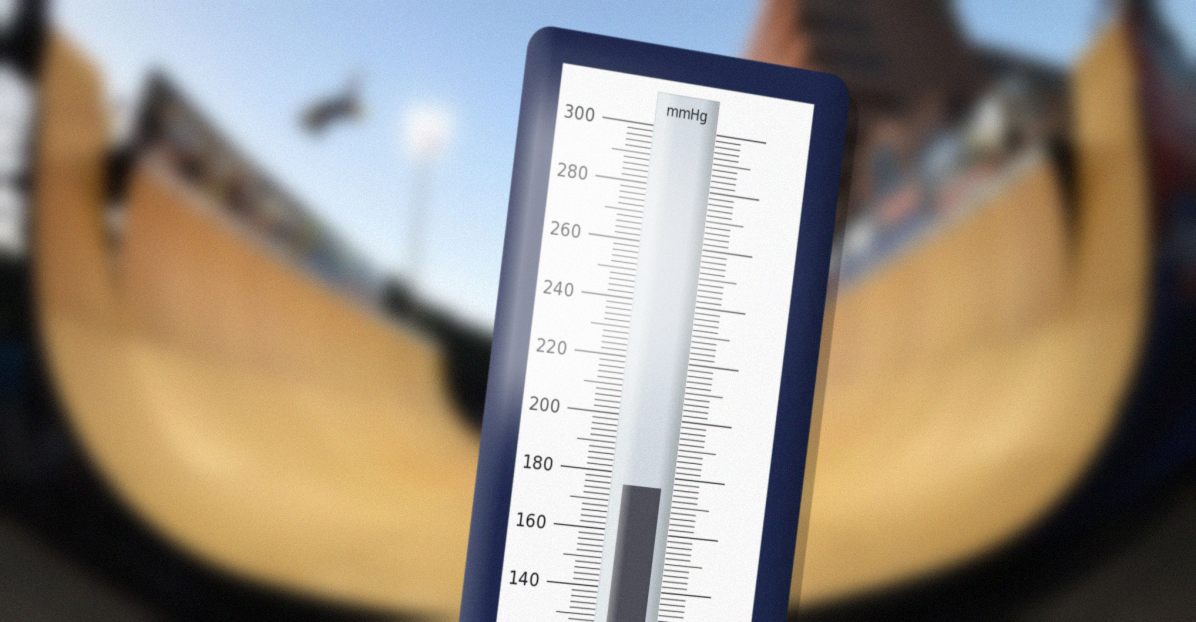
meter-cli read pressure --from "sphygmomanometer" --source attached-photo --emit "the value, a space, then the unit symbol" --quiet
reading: 176 mmHg
